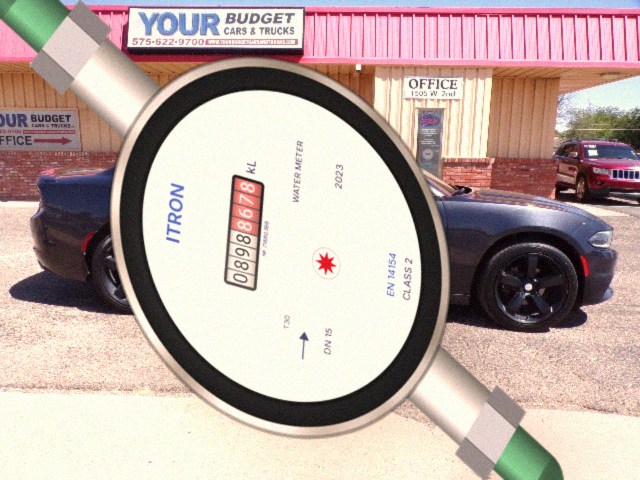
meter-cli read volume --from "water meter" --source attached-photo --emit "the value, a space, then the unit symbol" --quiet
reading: 898.8678 kL
